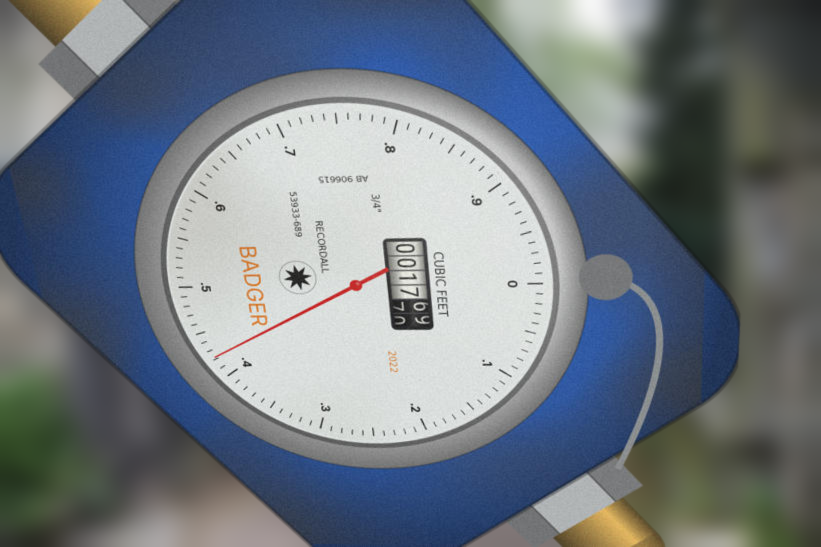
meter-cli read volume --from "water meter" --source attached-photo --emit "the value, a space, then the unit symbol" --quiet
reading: 1769.42 ft³
